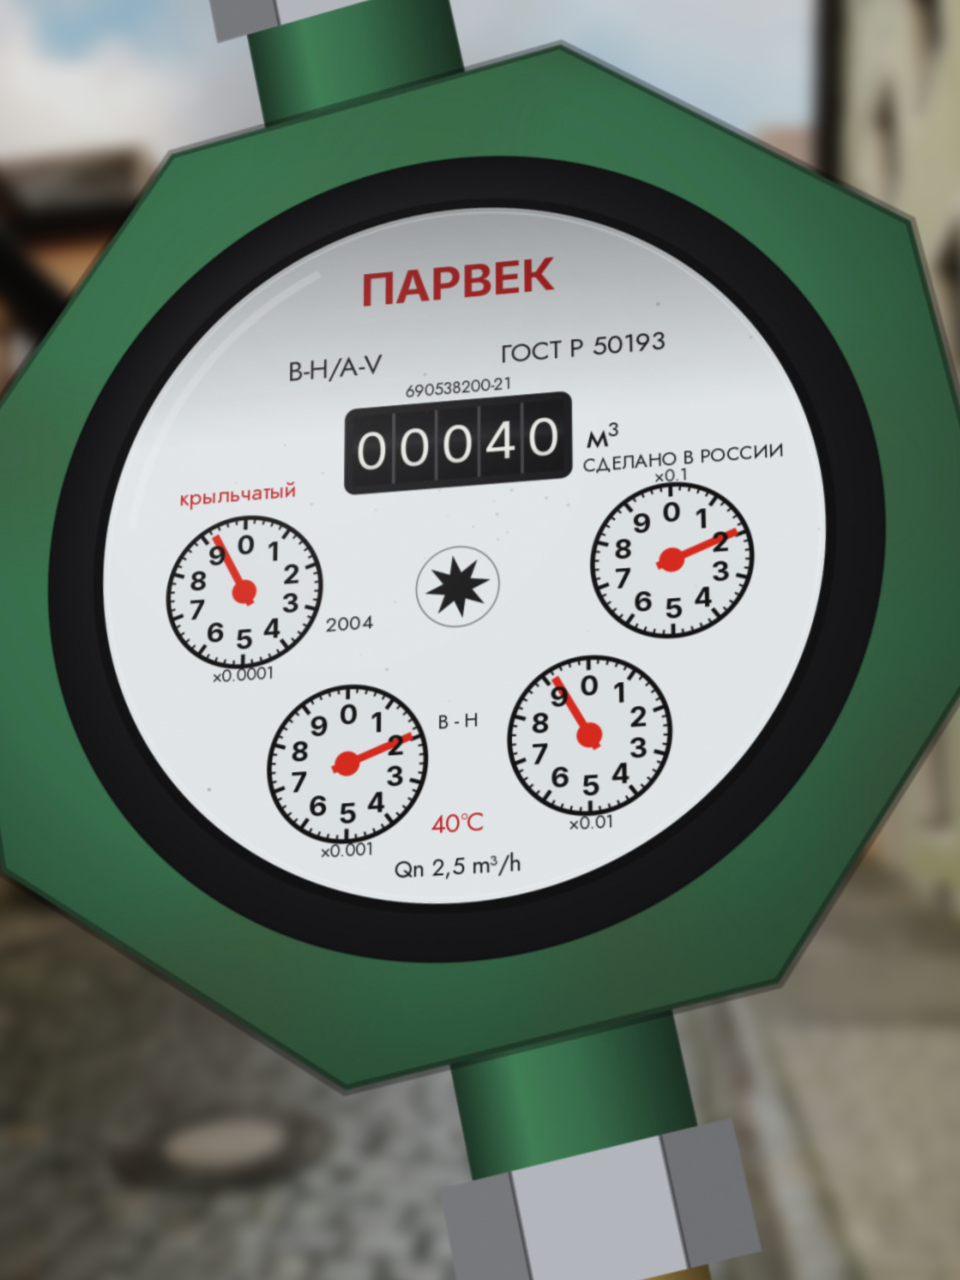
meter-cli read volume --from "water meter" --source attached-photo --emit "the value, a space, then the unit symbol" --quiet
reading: 40.1919 m³
